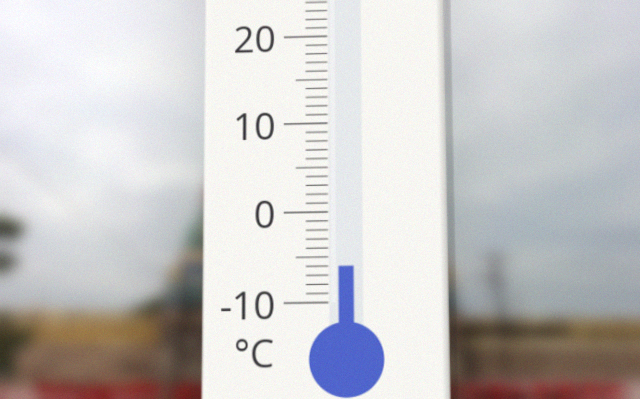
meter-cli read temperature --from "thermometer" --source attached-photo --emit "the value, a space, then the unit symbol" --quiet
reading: -6 °C
